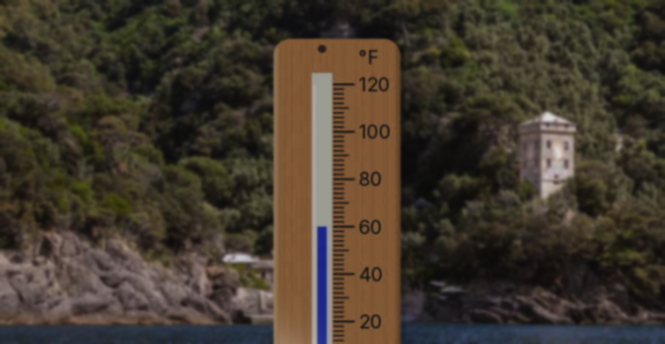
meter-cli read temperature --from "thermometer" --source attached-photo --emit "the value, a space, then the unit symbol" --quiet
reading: 60 °F
